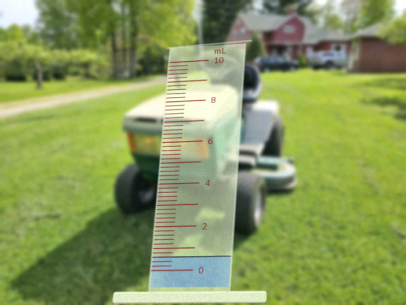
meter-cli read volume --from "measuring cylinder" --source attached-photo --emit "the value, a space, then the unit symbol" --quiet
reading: 0.6 mL
